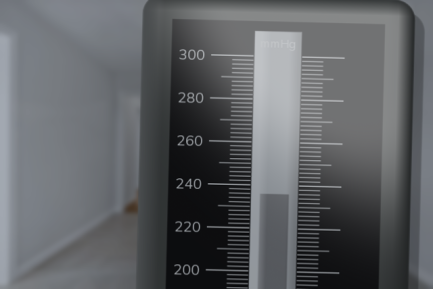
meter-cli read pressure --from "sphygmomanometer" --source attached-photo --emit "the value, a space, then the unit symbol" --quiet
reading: 236 mmHg
